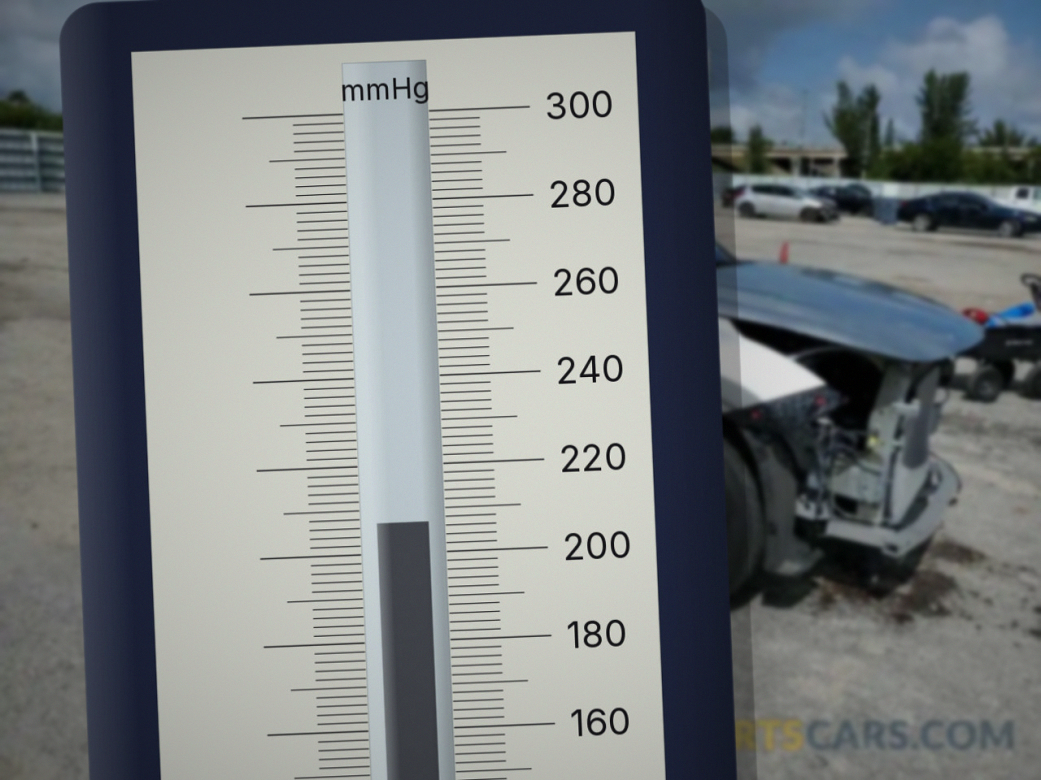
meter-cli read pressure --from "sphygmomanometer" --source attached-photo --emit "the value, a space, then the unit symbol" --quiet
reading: 207 mmHg
